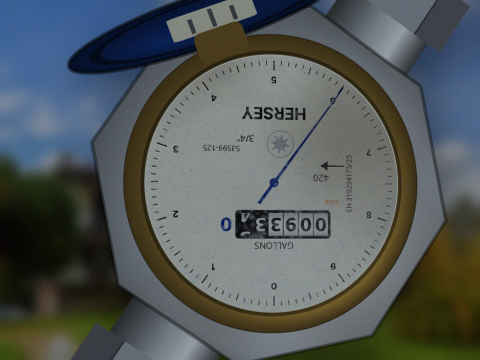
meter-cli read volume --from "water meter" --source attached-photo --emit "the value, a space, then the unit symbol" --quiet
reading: 93336.0 gal
